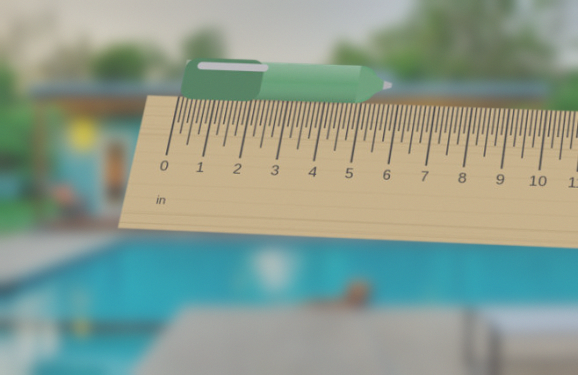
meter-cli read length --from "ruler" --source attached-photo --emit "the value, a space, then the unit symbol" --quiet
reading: 5.75 in
